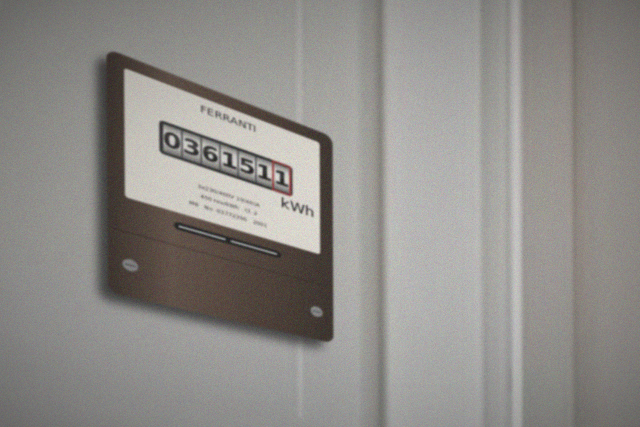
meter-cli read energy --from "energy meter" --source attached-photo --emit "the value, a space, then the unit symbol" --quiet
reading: 36151.1 kWh
